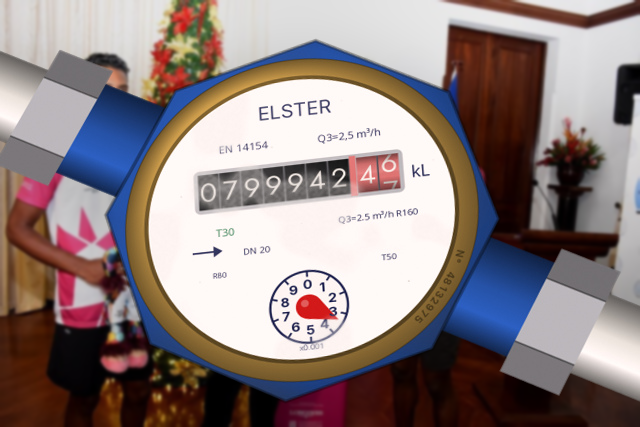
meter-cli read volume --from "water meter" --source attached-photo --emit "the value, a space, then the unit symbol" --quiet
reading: 799942.463 kL
